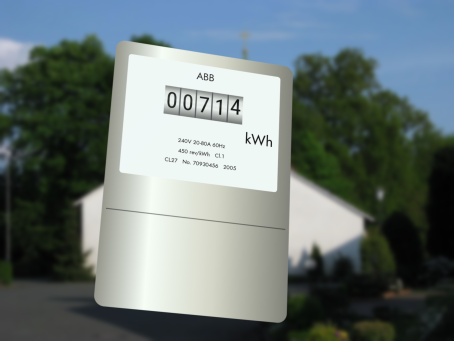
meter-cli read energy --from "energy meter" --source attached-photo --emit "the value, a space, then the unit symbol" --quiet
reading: 714 kWh
